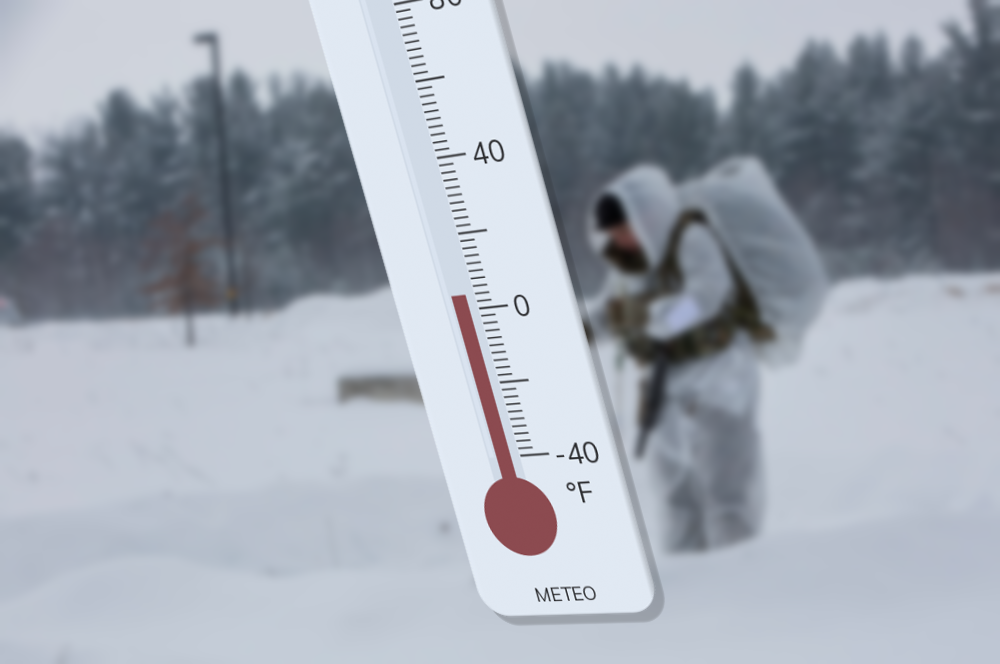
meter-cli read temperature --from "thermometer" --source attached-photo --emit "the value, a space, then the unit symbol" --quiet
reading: 4 °F
